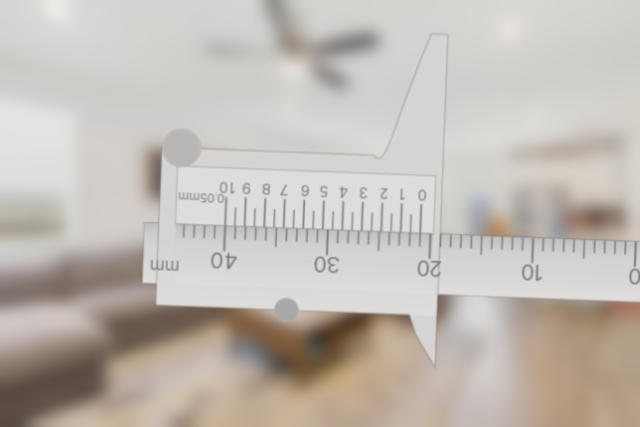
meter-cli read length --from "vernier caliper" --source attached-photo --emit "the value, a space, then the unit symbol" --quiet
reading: 21.0 mm
